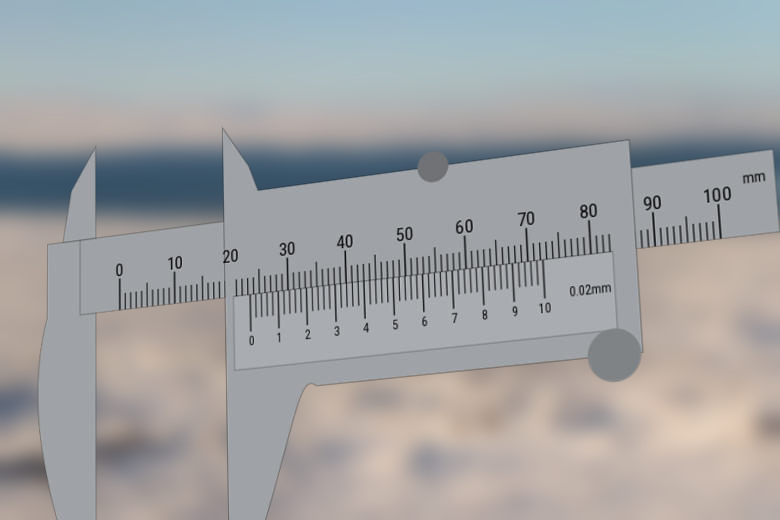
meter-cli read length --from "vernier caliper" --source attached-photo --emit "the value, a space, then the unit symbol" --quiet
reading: 23.4 mm
